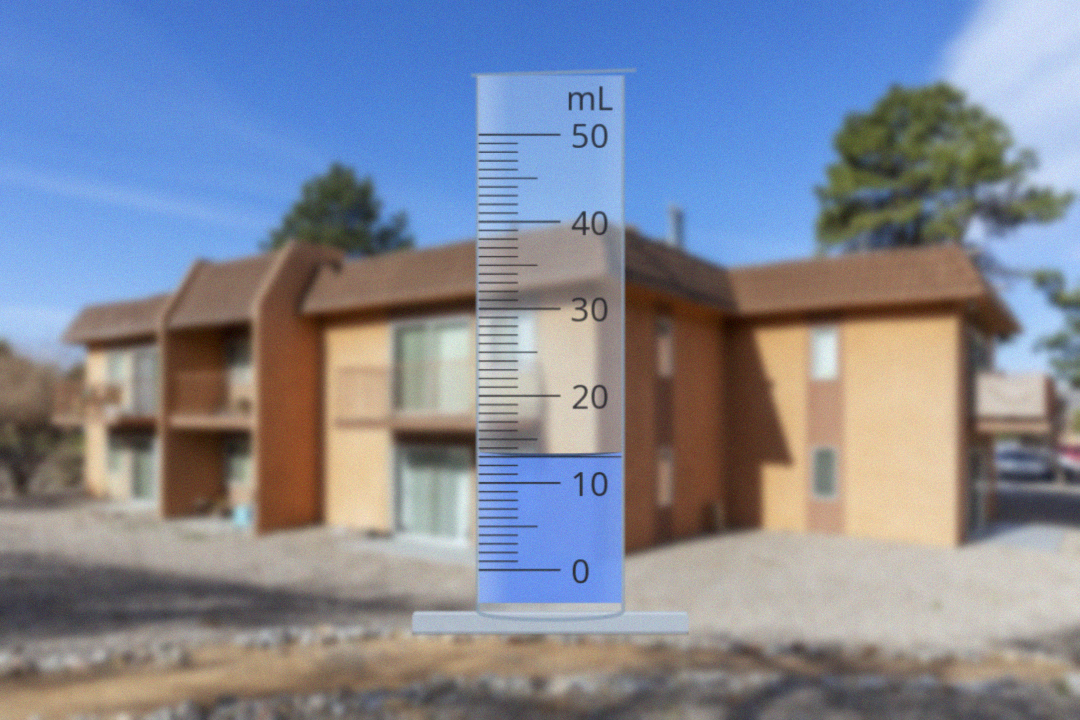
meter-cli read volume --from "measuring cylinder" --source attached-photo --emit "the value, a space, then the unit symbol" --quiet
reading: 13 mL
